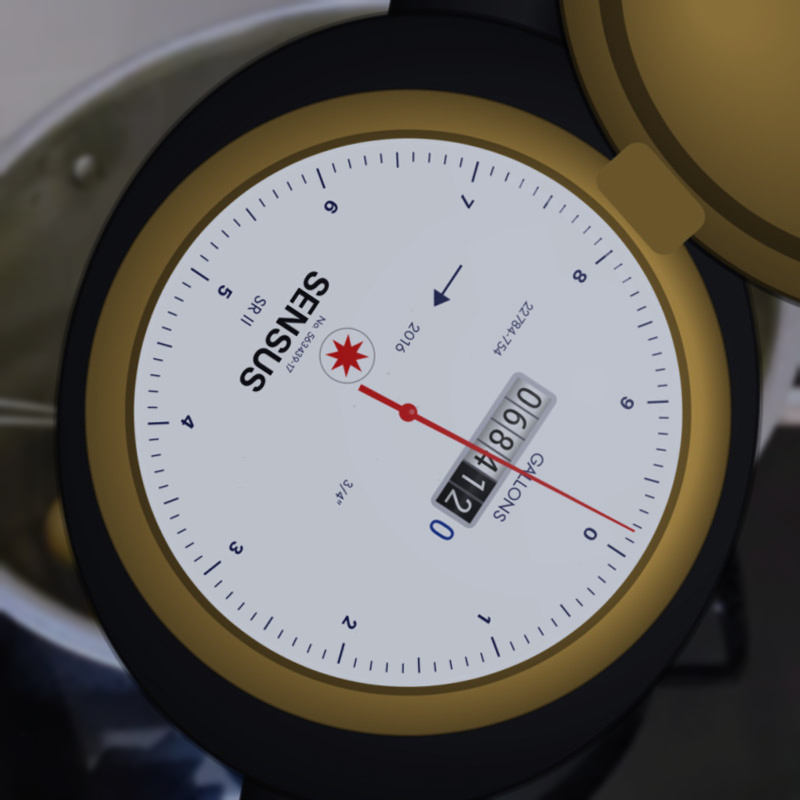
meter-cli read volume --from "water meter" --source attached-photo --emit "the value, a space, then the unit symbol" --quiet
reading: 684119.8 gal
